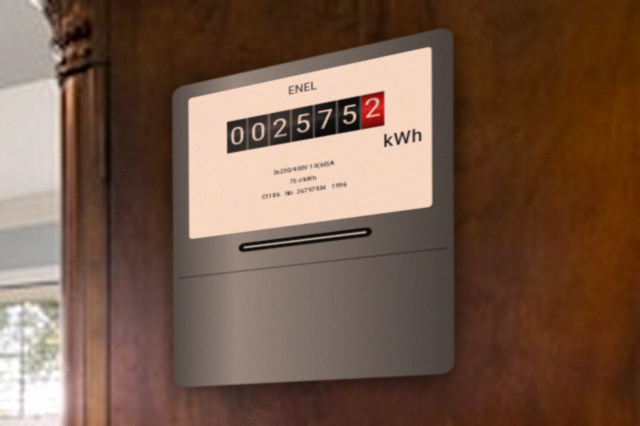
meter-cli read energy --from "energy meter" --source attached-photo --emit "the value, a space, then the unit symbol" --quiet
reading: 2575.2 kWh
